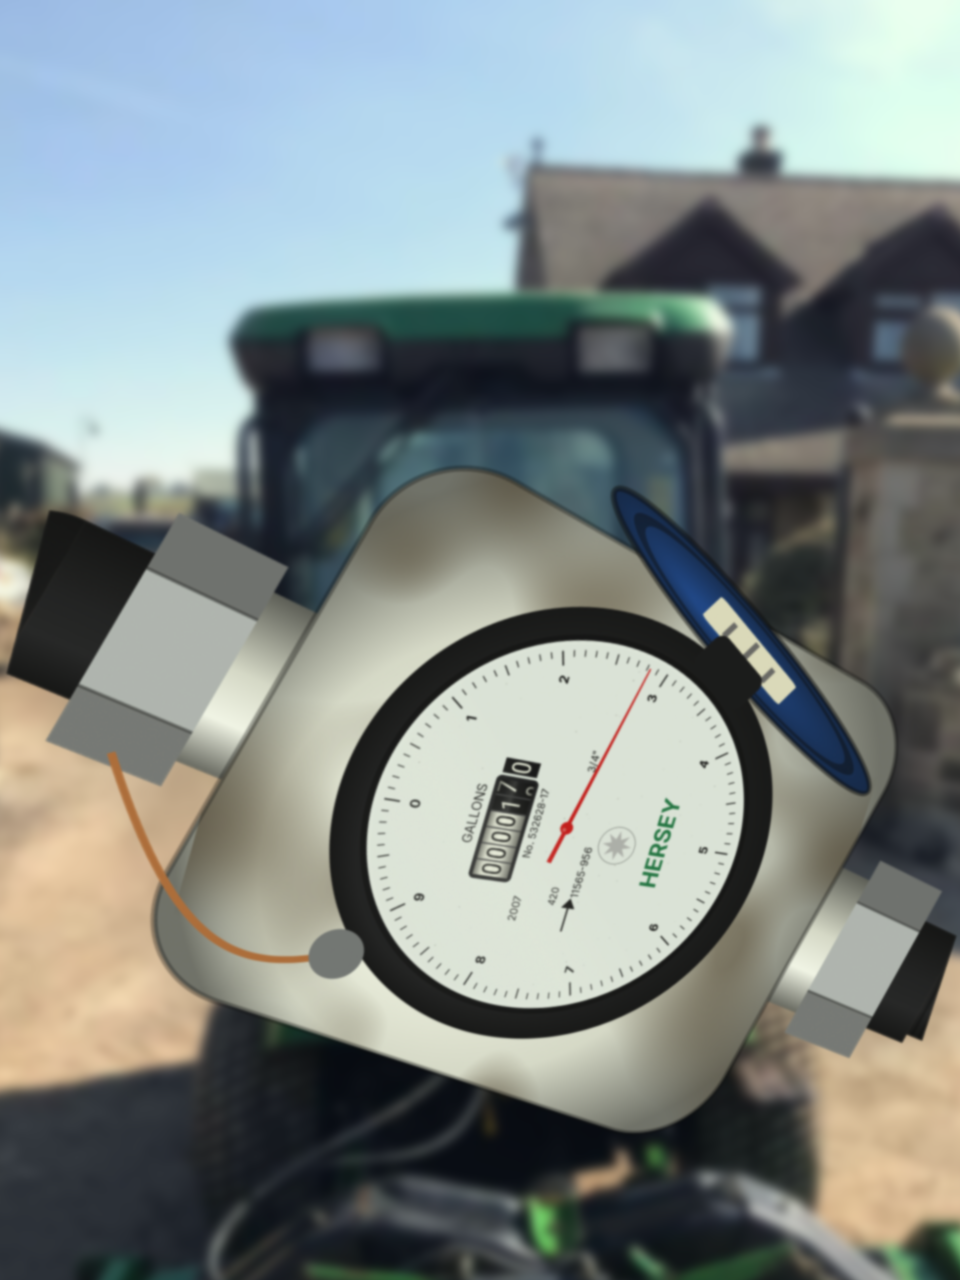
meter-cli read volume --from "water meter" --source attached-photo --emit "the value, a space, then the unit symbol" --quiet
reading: 172.8 gal
